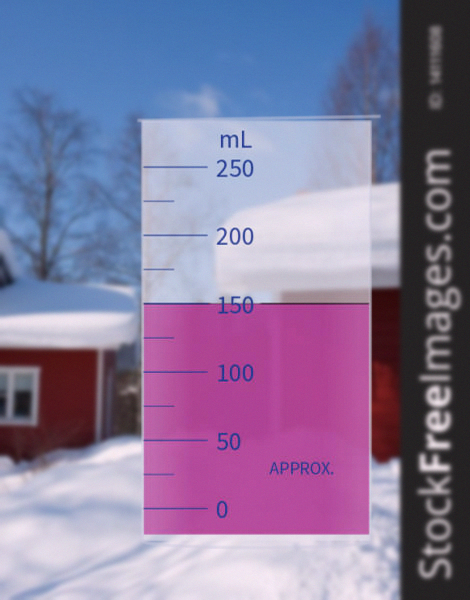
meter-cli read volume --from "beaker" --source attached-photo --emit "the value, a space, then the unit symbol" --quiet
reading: 150 mL
